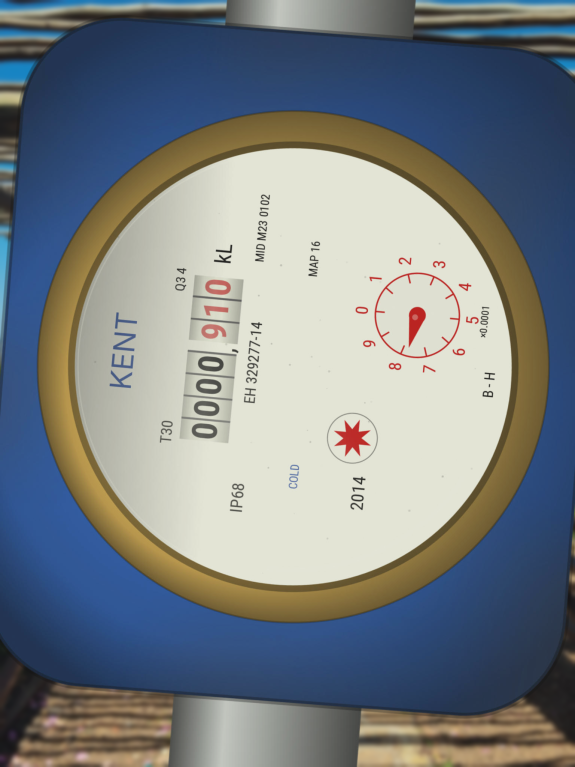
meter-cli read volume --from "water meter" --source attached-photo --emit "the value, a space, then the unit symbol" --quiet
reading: 0.9107 kL
